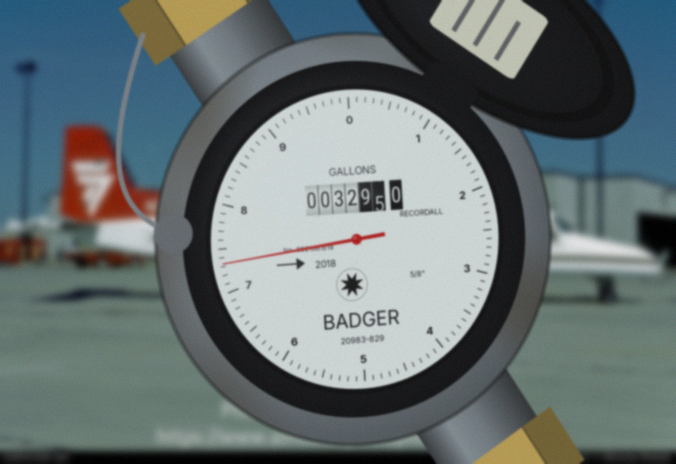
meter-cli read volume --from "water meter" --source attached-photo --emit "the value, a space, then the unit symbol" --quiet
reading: 32947.3 gal
